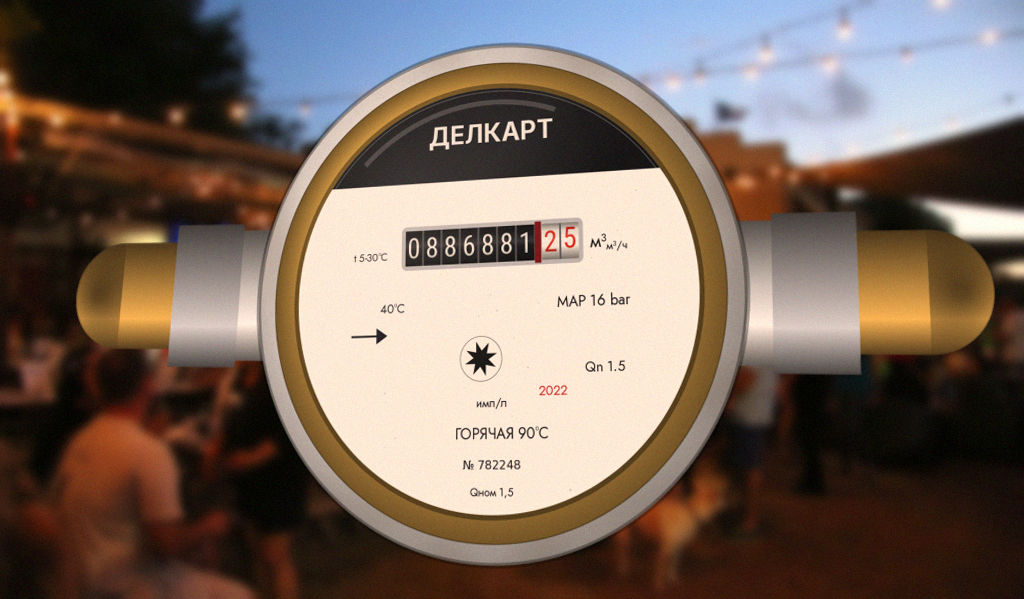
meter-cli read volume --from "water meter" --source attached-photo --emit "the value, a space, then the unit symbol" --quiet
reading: 886881.25 m³
